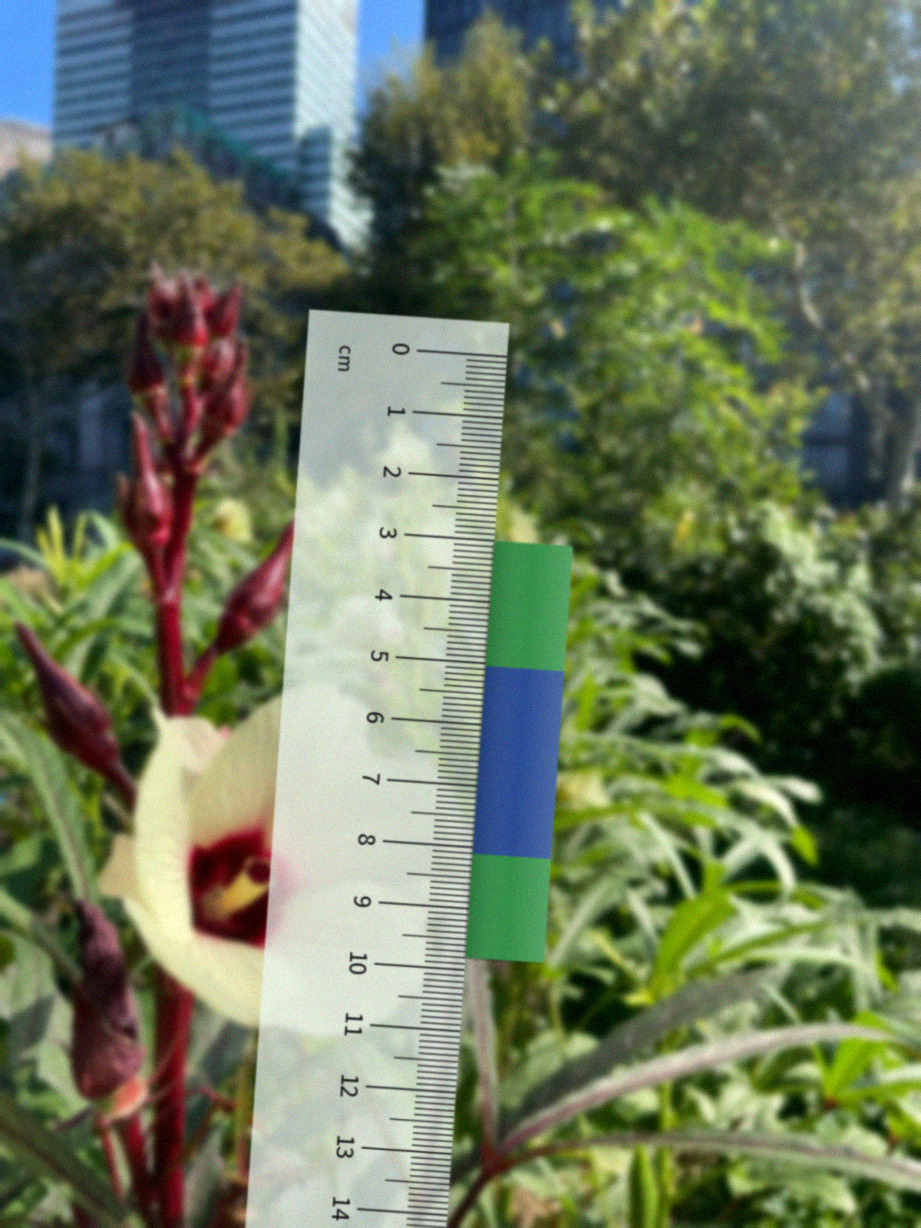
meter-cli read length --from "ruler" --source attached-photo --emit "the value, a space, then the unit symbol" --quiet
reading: 6.8 cm
